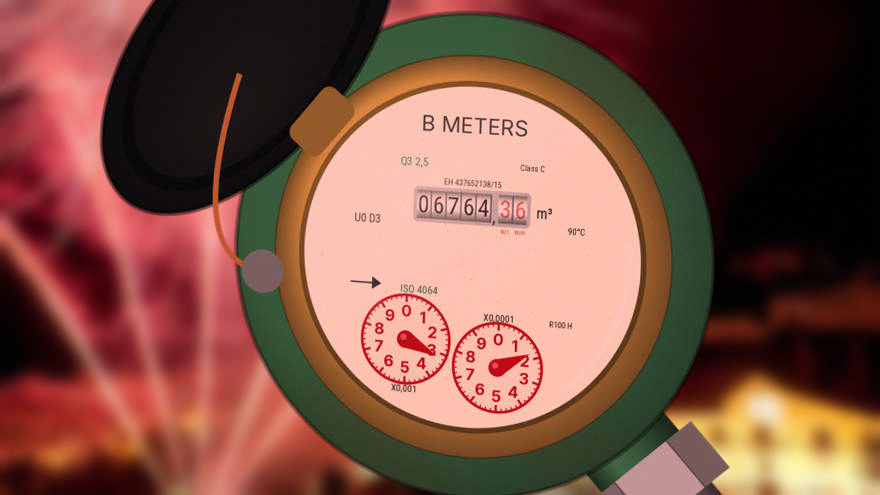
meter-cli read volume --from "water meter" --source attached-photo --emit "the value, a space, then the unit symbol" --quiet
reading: 6764.3631 m³
